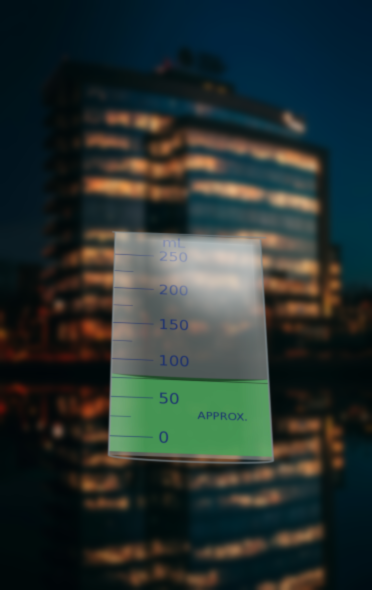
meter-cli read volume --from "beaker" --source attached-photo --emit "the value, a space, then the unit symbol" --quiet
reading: 75 mL
